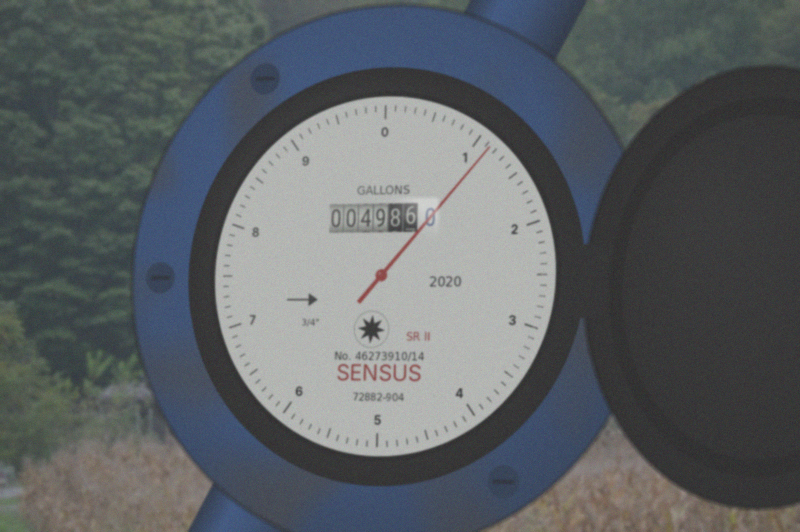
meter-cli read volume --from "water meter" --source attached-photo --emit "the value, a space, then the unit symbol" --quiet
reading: 49861.1 gal
